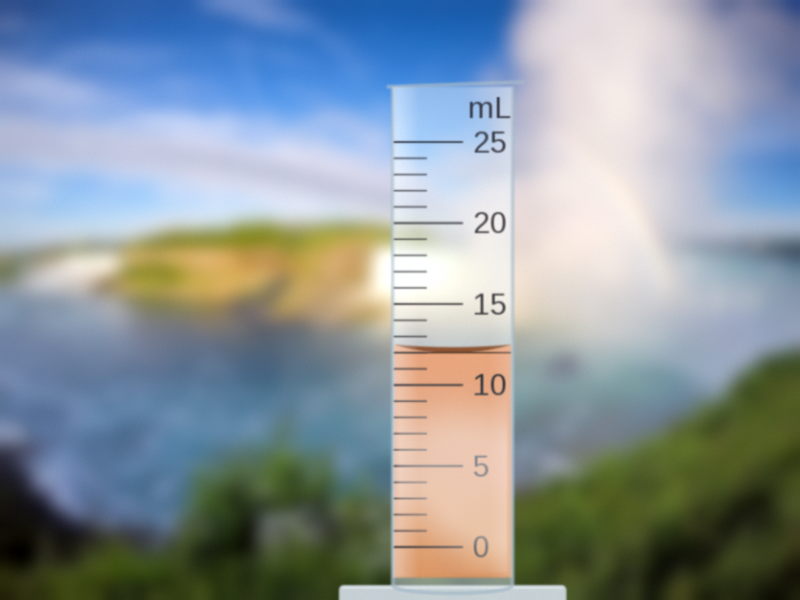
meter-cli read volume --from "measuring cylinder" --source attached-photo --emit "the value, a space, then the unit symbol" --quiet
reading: 12 mL
